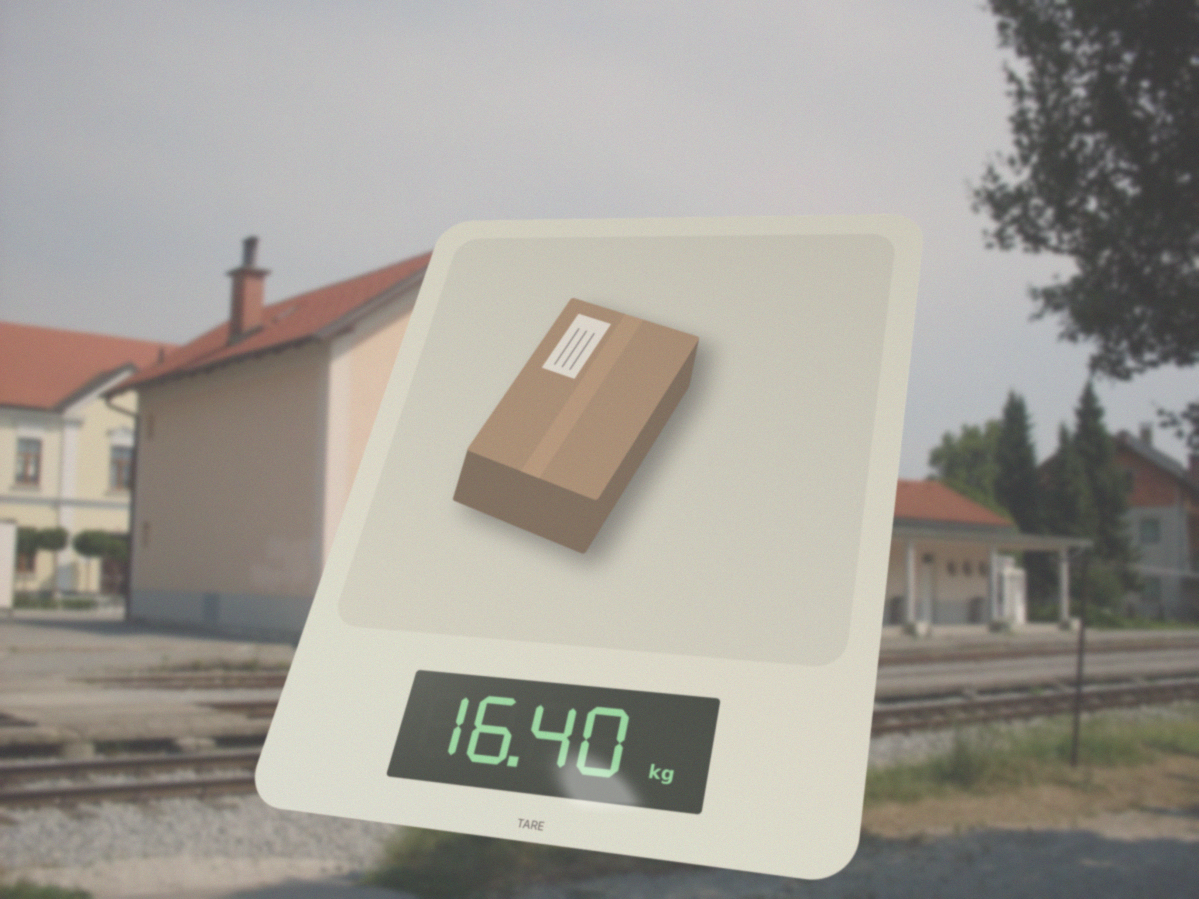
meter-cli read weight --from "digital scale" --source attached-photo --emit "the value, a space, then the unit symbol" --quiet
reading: 16.40 kg
